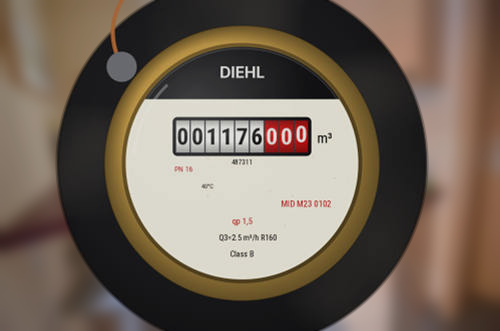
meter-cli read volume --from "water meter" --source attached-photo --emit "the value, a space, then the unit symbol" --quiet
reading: 1176.000 m³
